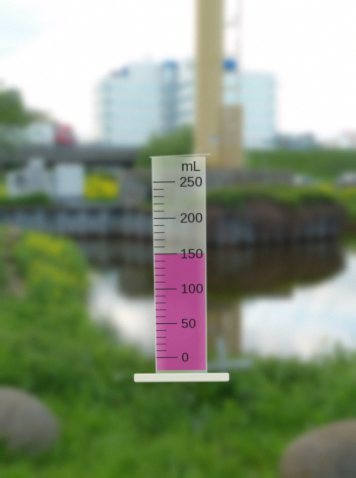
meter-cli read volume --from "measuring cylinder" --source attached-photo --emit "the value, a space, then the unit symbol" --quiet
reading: 150 mL
